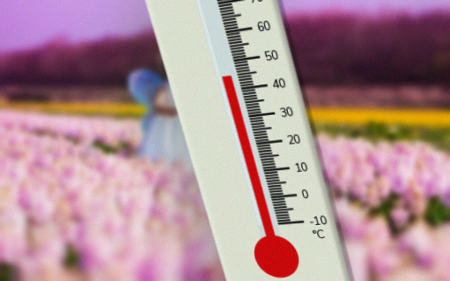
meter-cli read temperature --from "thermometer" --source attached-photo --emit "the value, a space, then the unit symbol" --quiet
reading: 45 °C
